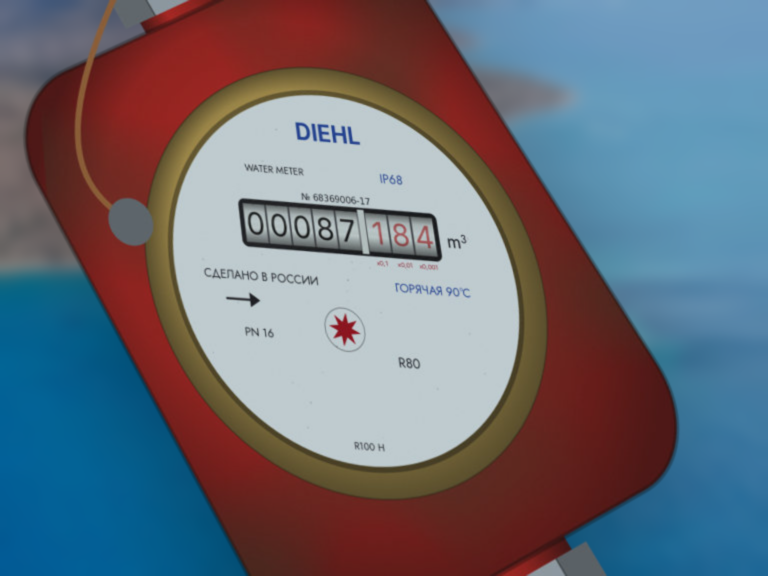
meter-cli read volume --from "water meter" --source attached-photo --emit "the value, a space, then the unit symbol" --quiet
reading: 87.184 m³
